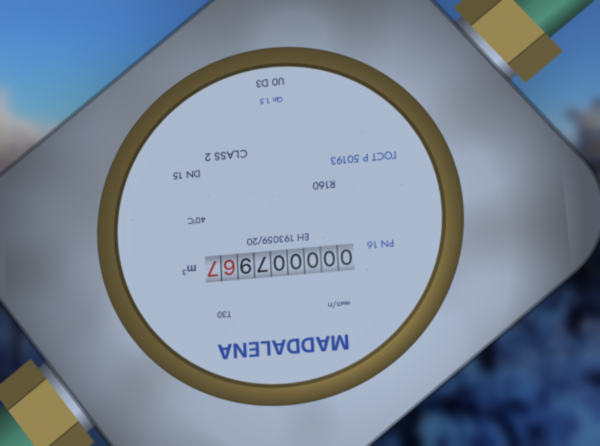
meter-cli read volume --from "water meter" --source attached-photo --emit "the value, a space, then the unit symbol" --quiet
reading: 79.67 m³
